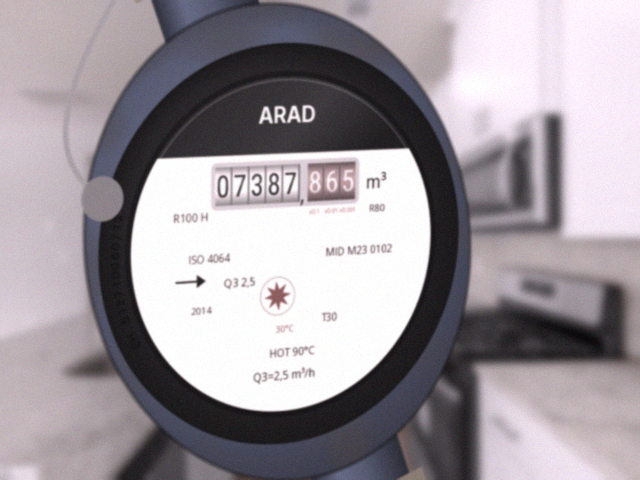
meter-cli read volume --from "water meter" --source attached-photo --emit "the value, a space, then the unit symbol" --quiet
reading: 7387.865 m³
